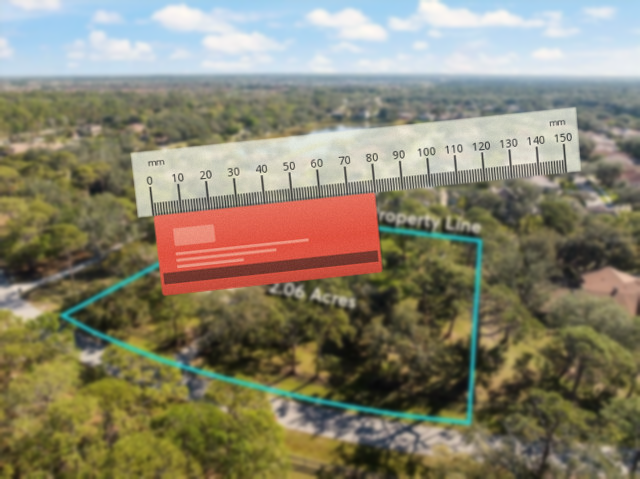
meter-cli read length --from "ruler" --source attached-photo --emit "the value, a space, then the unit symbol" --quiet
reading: 80 mm
